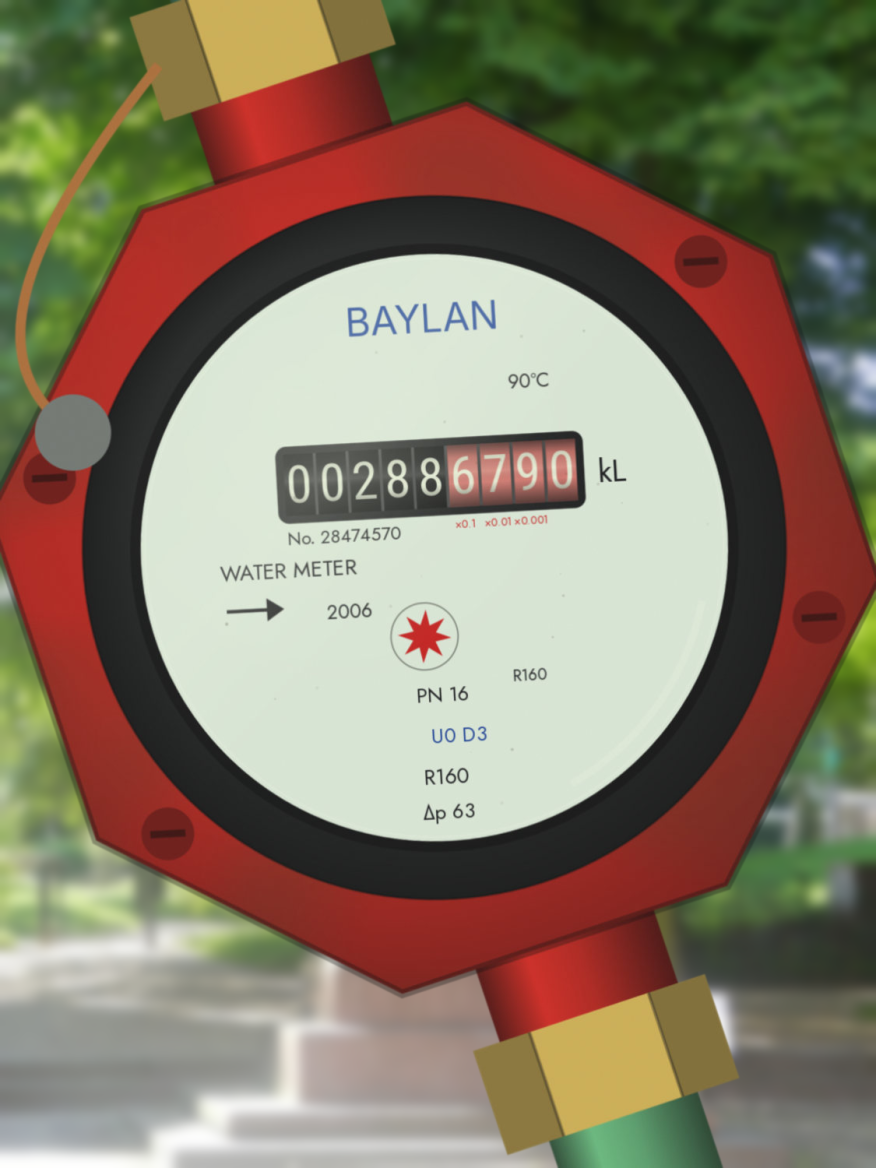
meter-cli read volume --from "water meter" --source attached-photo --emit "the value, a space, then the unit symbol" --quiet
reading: 288.6790 kL
